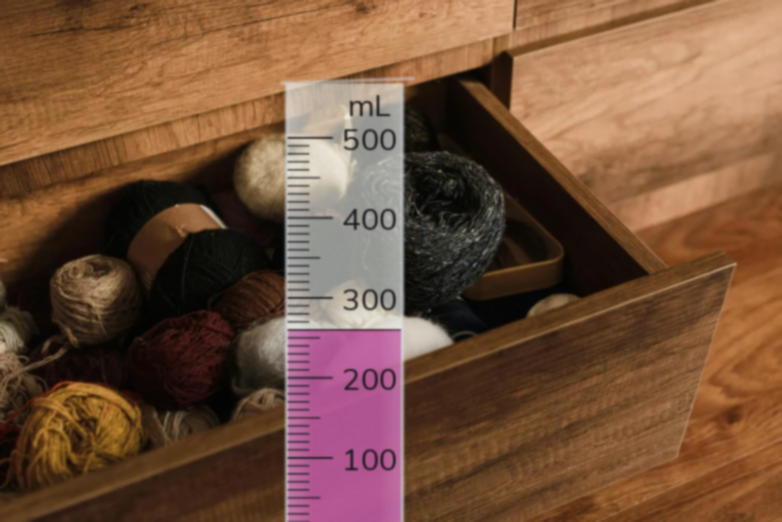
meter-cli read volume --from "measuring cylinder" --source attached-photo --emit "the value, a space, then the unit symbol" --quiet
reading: 260 mL
